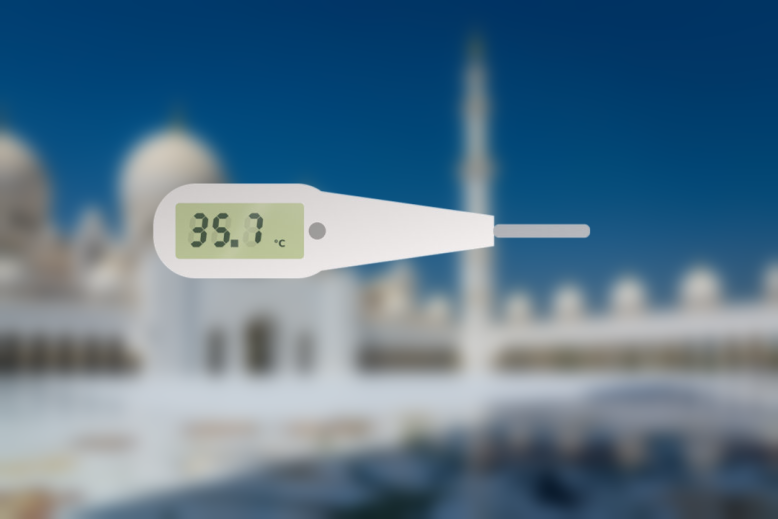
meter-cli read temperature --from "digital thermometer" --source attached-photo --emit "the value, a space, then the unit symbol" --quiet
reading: 35.7 °C
